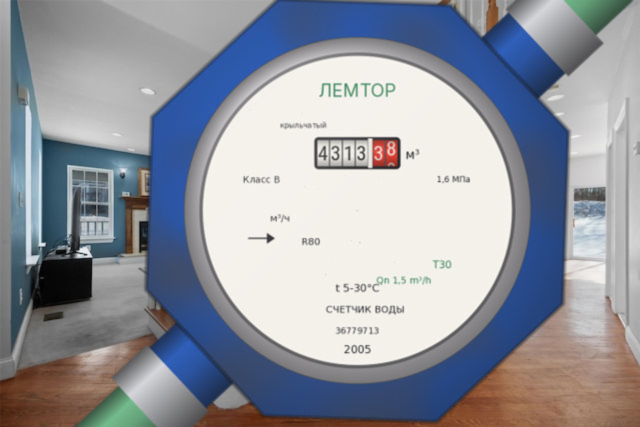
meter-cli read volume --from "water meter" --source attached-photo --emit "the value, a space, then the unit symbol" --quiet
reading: 4313.38 m³
